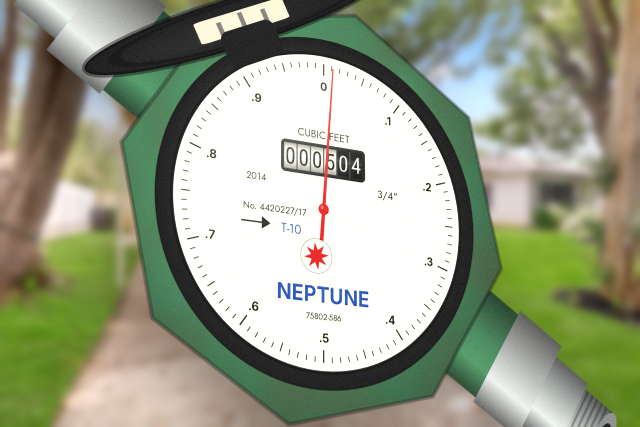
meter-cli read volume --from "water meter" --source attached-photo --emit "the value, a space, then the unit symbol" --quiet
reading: 504.01 ft³
